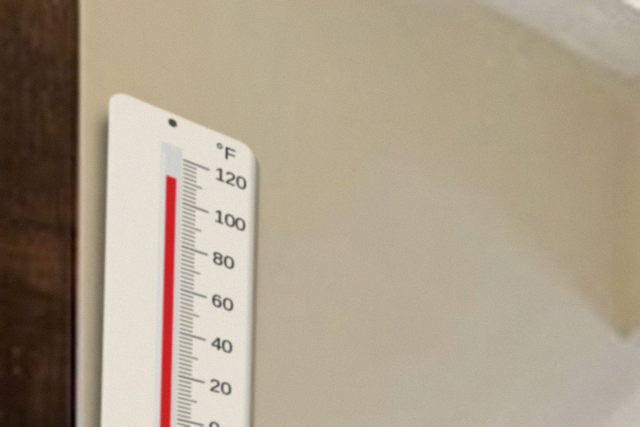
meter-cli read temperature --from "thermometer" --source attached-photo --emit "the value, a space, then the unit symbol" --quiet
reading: 110 °F
